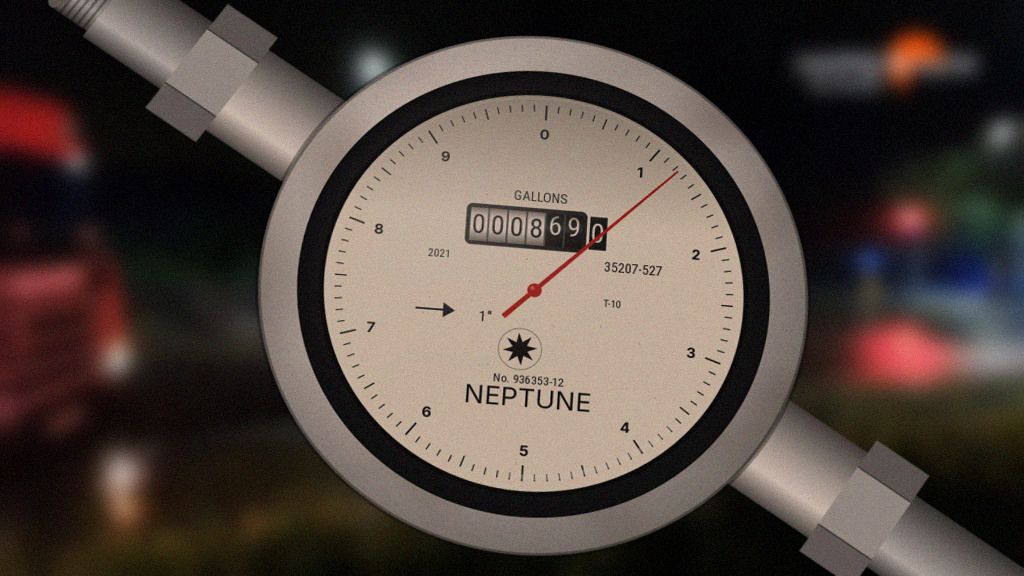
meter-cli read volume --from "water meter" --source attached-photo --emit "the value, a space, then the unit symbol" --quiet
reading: 8691.2 gal
